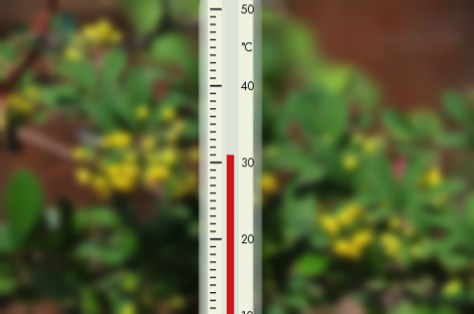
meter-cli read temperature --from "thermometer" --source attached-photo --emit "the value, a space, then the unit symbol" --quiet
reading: 31 °C
